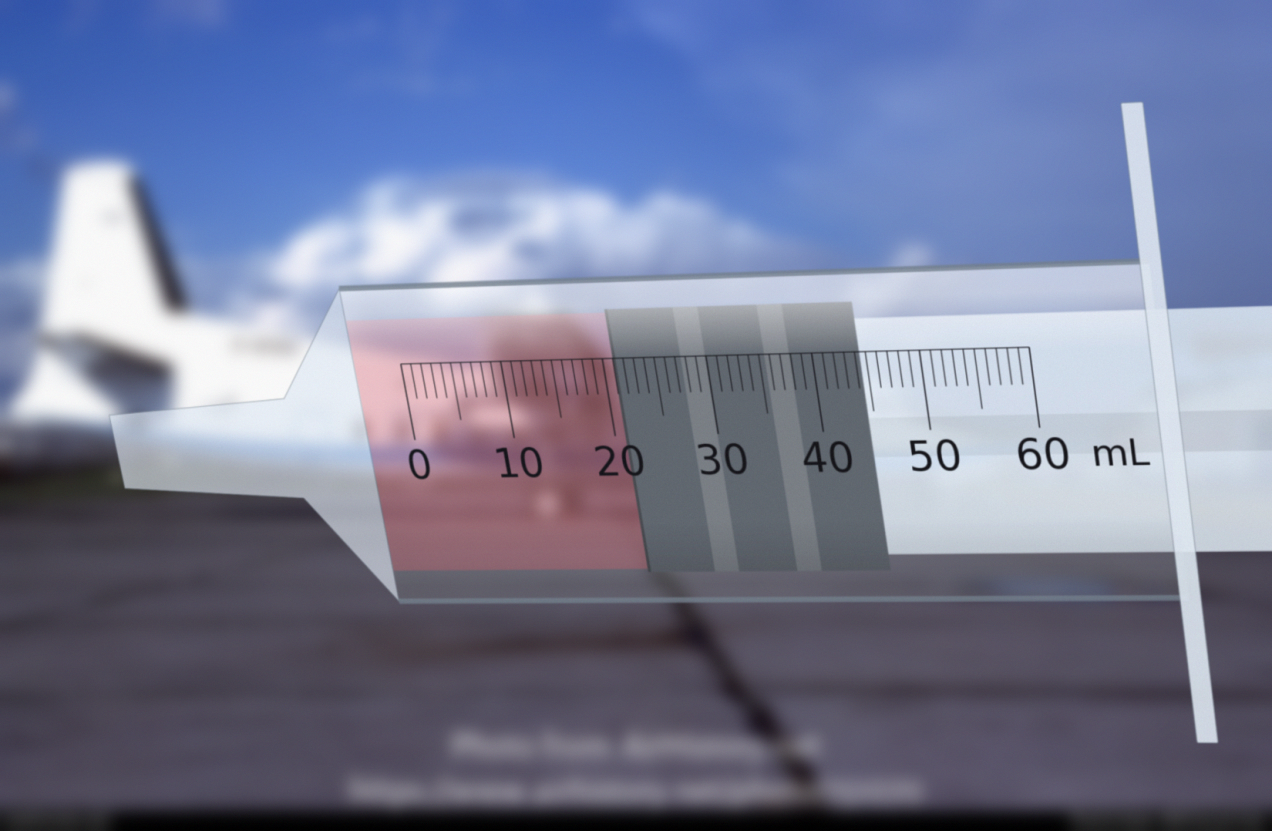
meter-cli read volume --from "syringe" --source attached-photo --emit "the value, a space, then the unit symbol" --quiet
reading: 21 mL
